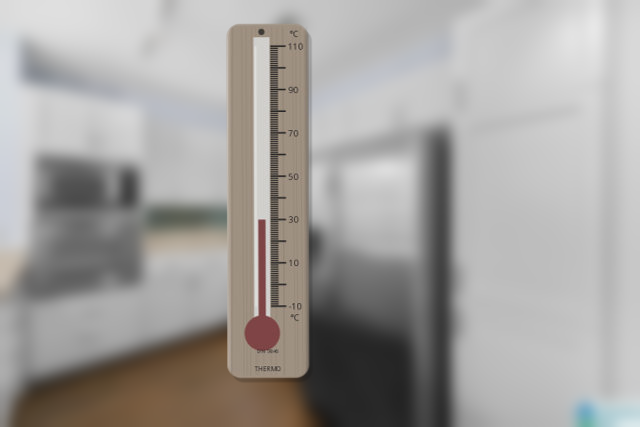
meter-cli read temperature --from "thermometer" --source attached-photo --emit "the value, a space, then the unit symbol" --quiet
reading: 30 °C
